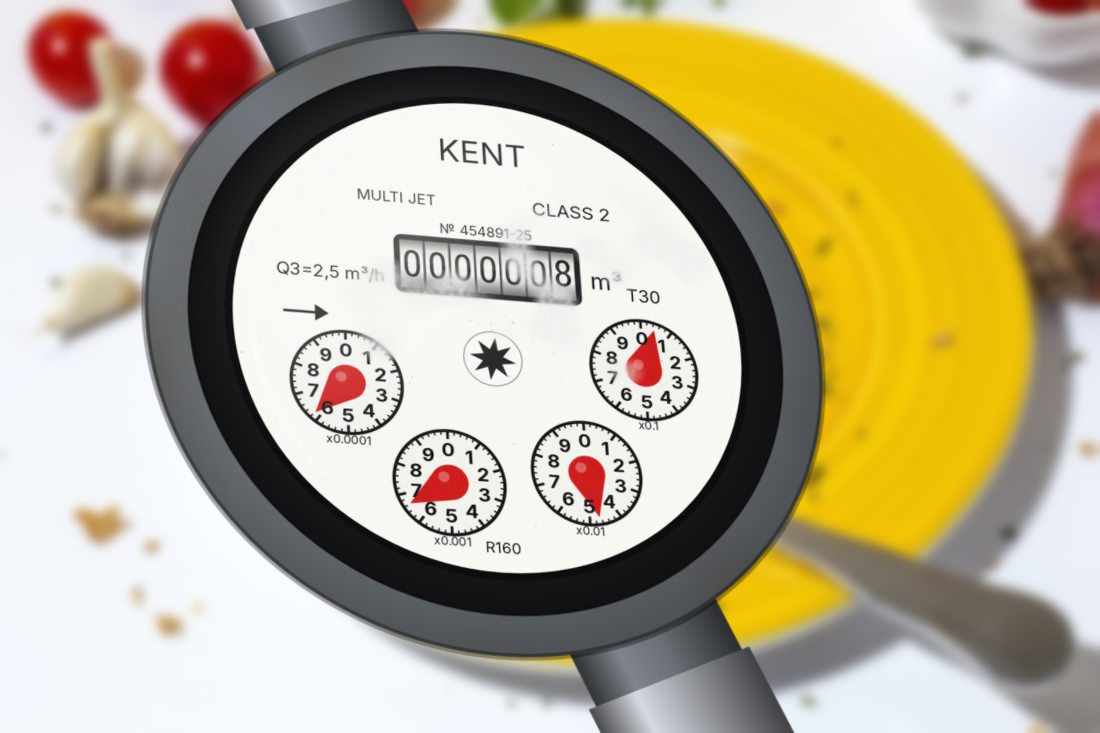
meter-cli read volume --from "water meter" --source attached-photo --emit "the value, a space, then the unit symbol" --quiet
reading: 8.0466 m³
